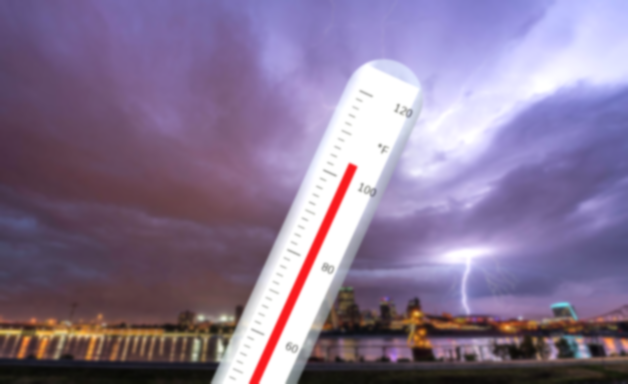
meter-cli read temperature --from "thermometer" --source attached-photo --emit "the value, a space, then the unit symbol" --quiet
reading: 104 °F
